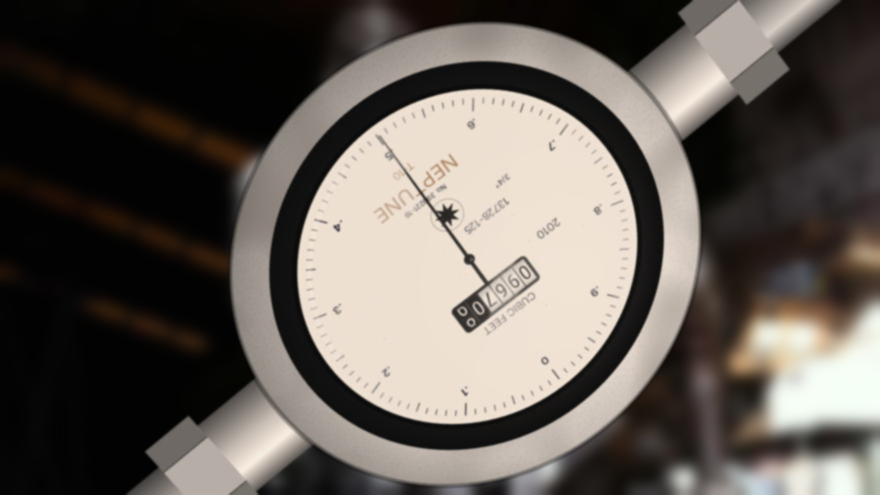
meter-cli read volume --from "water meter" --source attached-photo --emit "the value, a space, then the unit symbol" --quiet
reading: 96708.50 ft³
